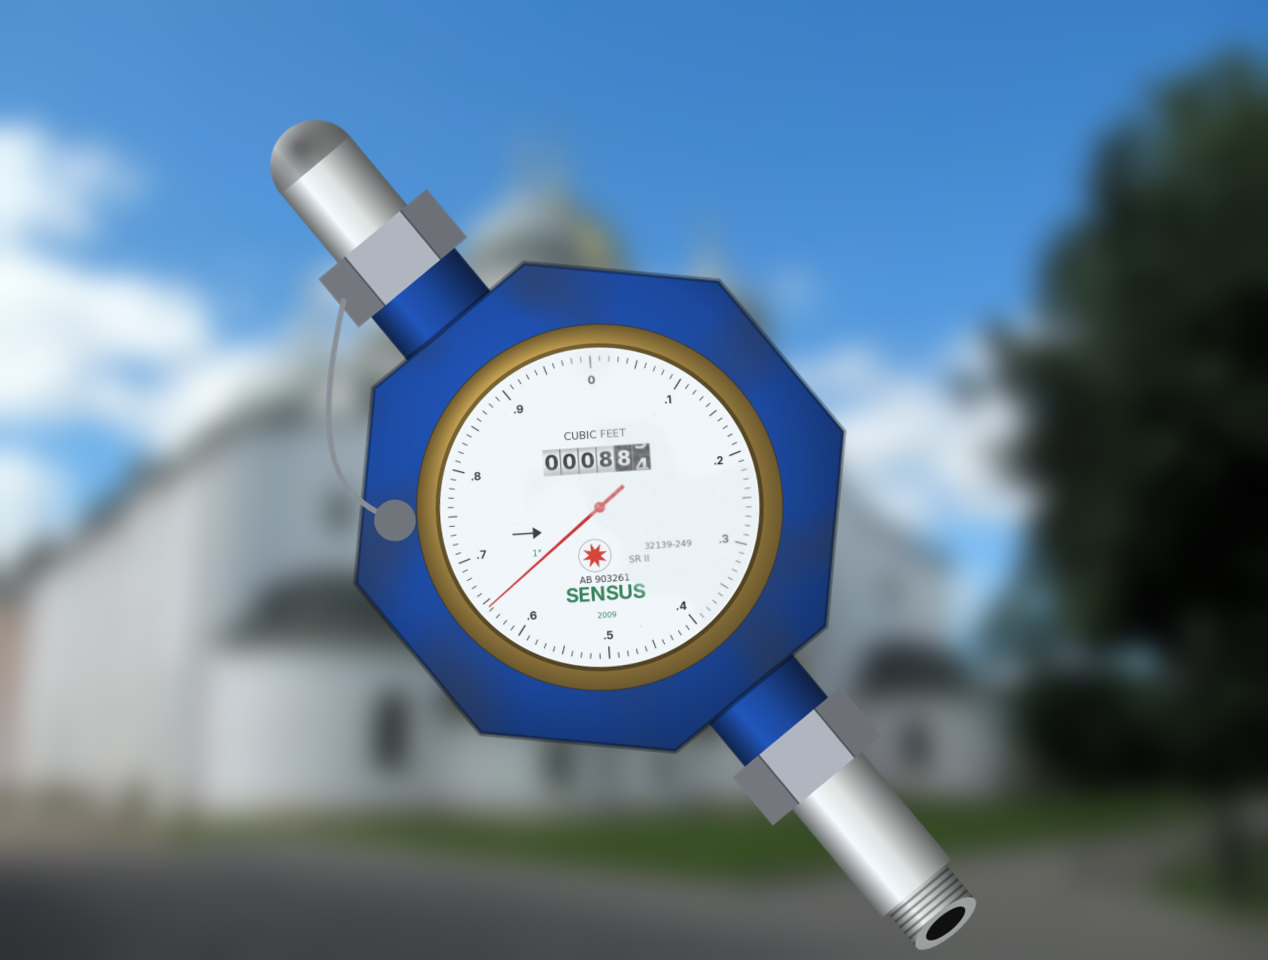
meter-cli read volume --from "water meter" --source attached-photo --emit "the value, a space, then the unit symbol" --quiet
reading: 883.64 ft³
